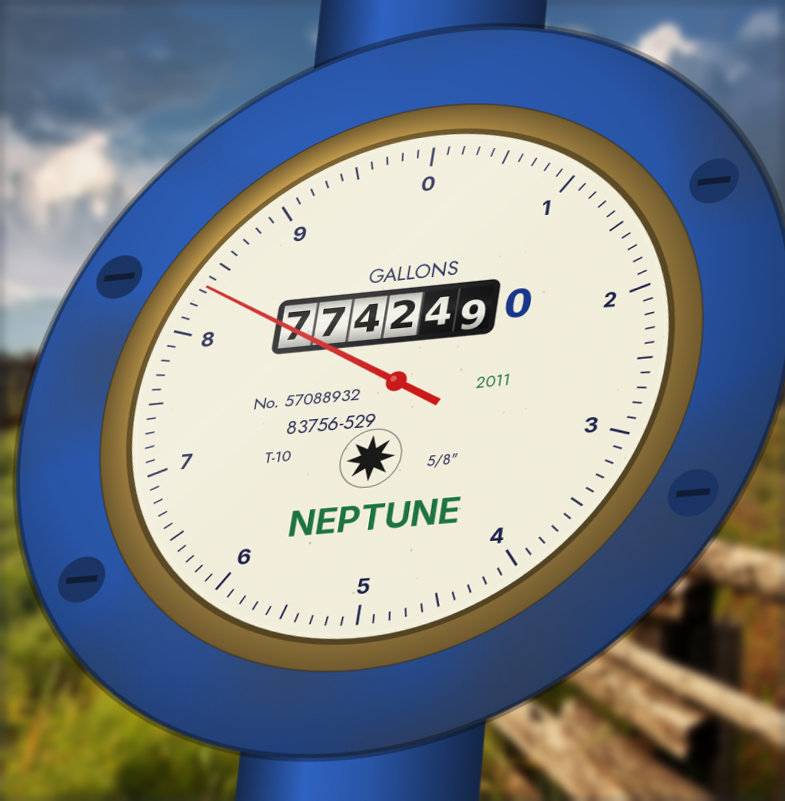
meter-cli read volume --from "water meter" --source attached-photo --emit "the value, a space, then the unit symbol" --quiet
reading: 7742488.3 gal
